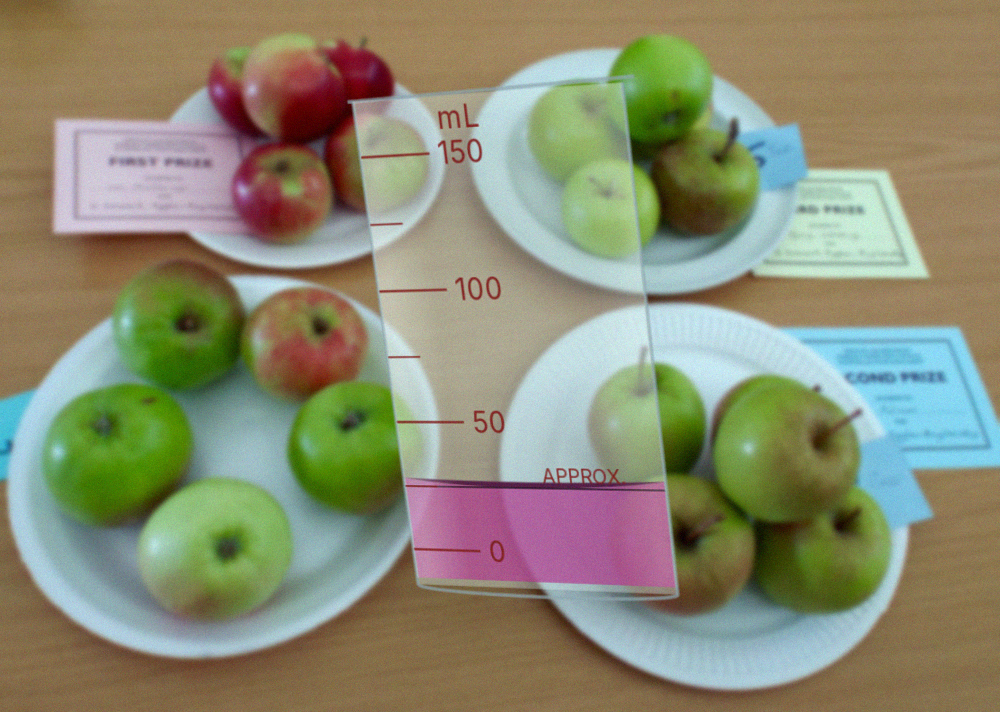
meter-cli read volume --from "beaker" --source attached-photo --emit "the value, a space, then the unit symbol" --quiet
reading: 25 mL
